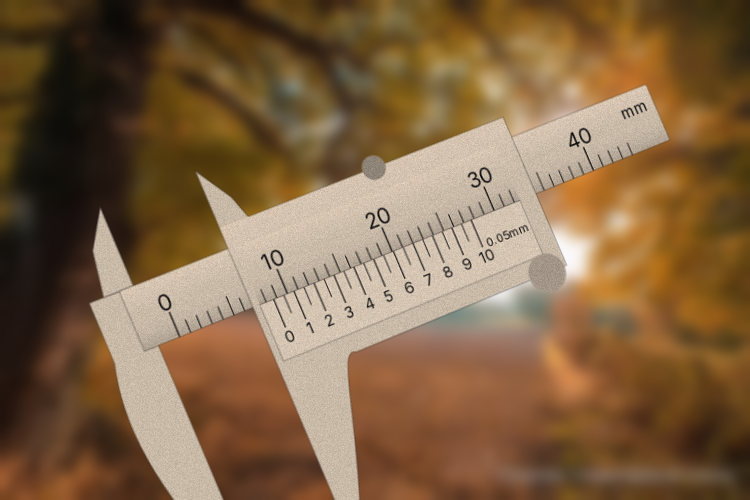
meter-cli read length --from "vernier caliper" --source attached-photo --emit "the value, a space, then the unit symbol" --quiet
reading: 8.7 mm
